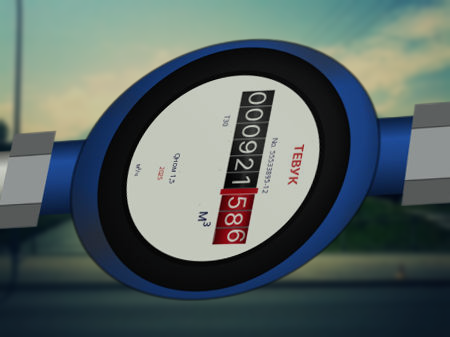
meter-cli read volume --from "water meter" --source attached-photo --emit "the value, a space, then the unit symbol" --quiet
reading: 921.586 m³
